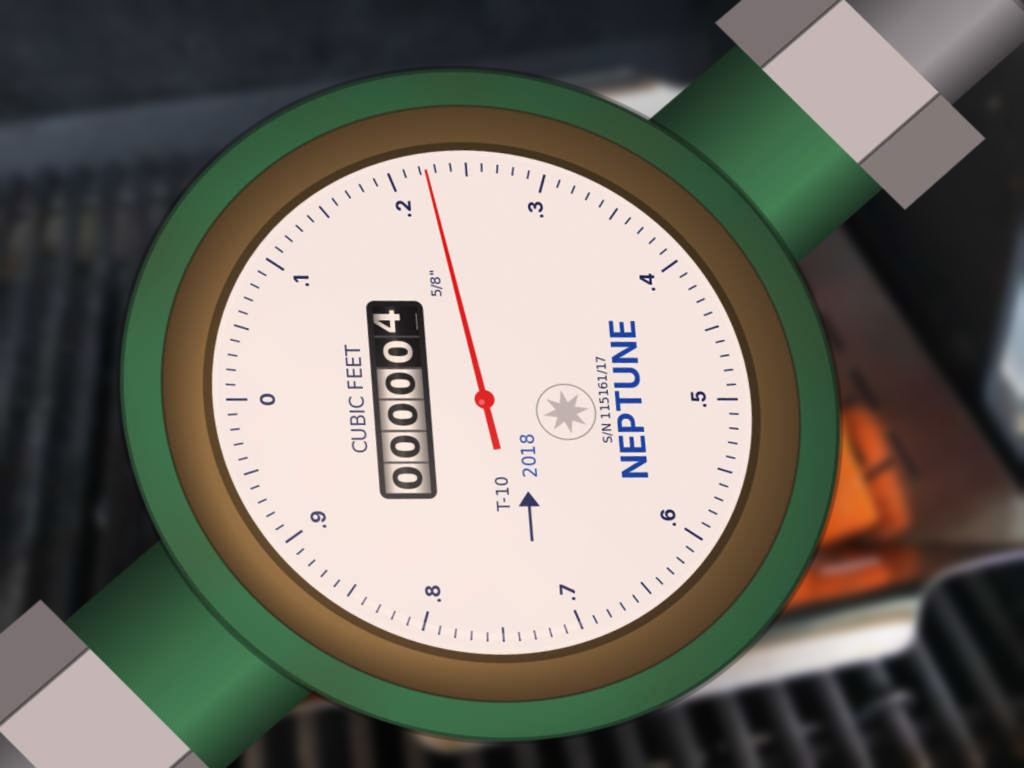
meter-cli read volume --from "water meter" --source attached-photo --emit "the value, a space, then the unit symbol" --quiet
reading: 4.22 ft³
